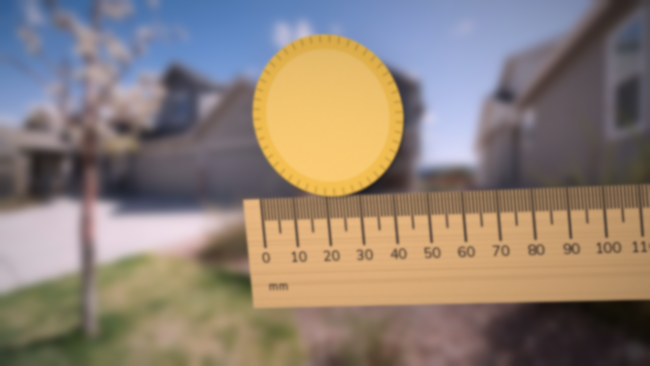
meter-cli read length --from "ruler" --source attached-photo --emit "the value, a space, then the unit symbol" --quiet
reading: 45 mm
